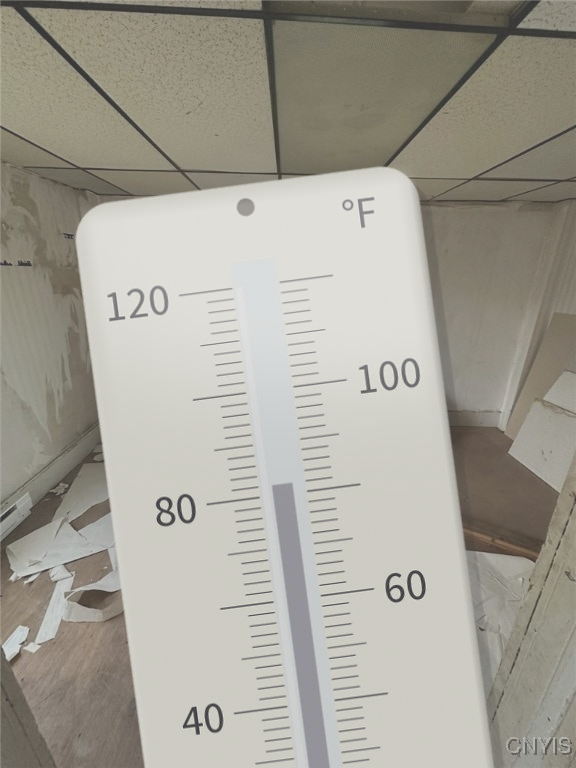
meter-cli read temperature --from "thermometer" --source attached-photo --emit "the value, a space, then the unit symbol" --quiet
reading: 82 °F
